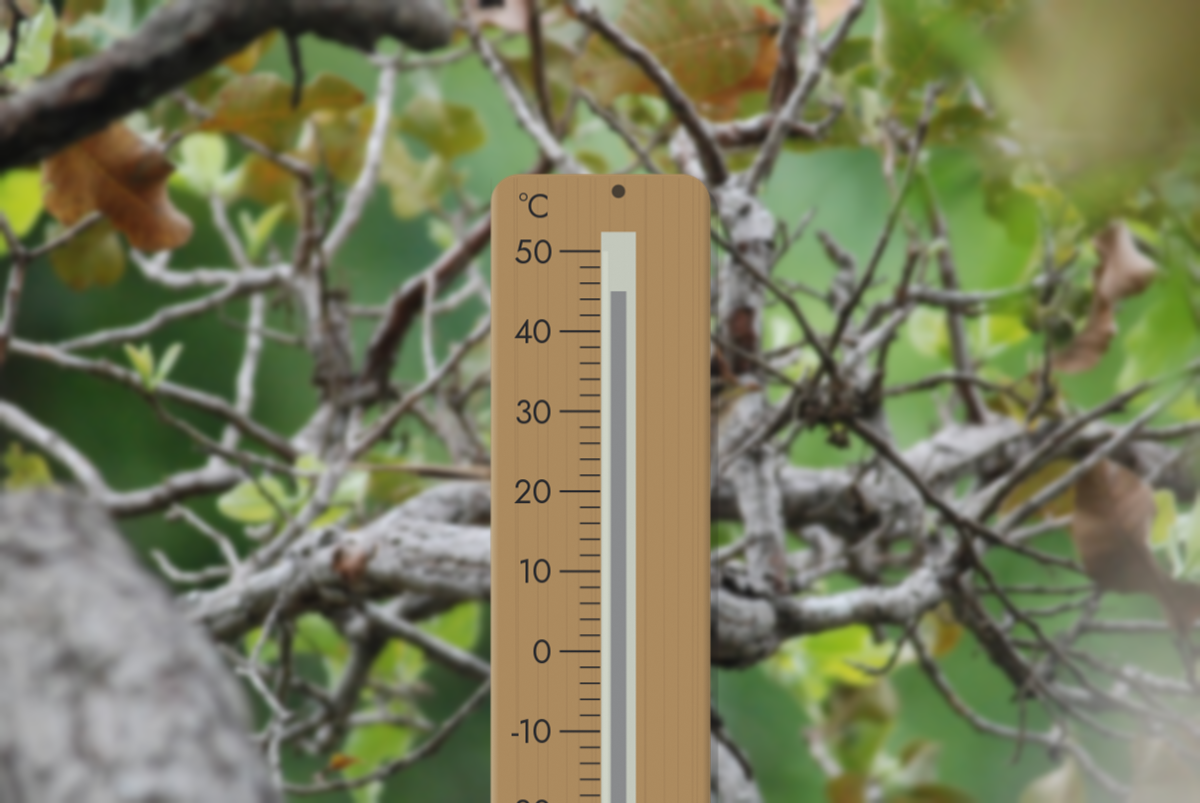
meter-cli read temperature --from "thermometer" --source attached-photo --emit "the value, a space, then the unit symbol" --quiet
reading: 45 °C
